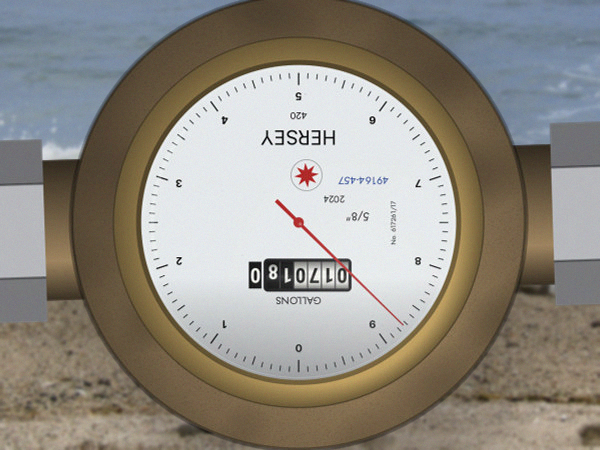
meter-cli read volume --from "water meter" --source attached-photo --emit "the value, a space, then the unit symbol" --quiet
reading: 170178.7 gal
